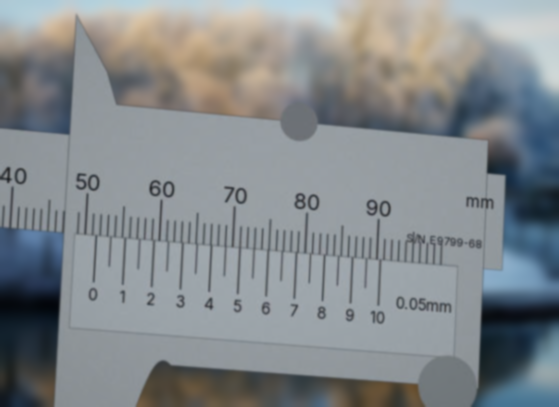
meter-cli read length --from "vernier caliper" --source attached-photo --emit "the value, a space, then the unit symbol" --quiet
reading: 51.5 mm
